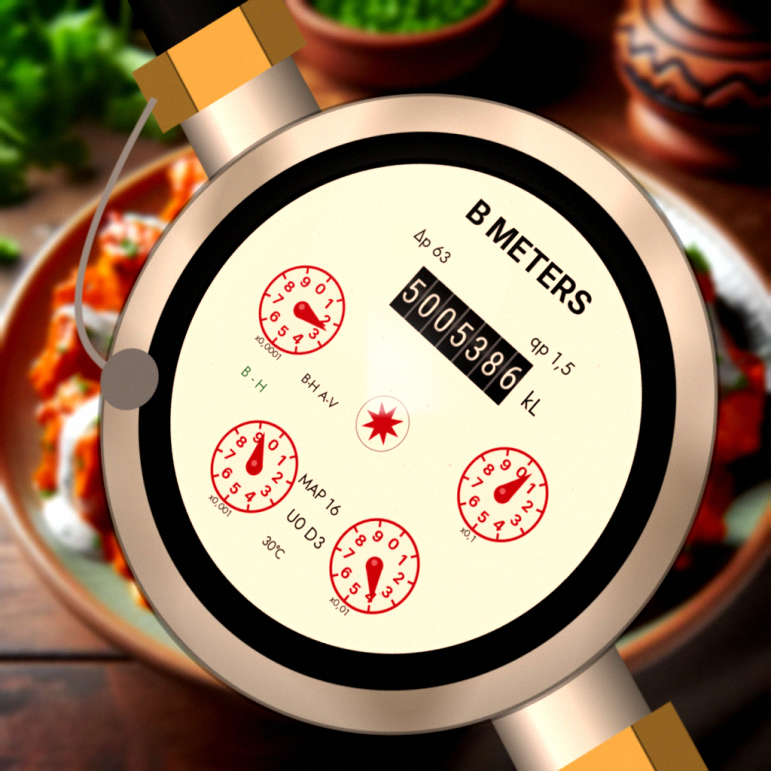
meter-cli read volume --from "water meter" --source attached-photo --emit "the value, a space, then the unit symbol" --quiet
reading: 5005386.0392 kL
